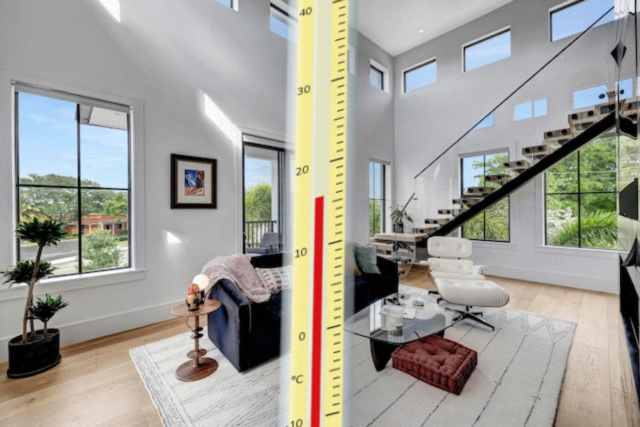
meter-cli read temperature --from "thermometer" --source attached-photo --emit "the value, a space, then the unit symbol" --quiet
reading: 16 °C
